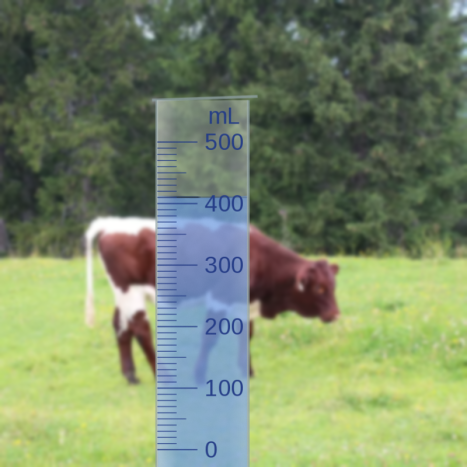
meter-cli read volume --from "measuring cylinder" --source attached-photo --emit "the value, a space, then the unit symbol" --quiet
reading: 410 mL
